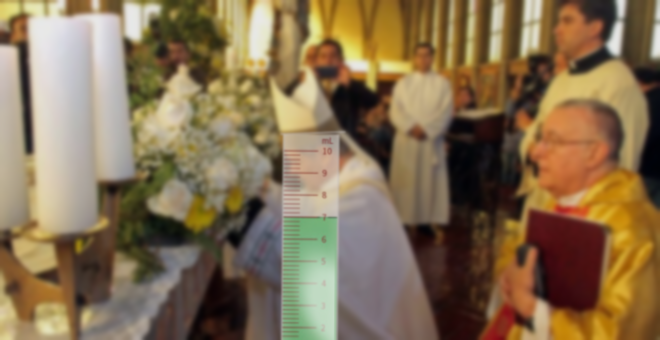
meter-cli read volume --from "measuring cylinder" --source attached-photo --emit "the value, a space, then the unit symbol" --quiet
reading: 7 mL
